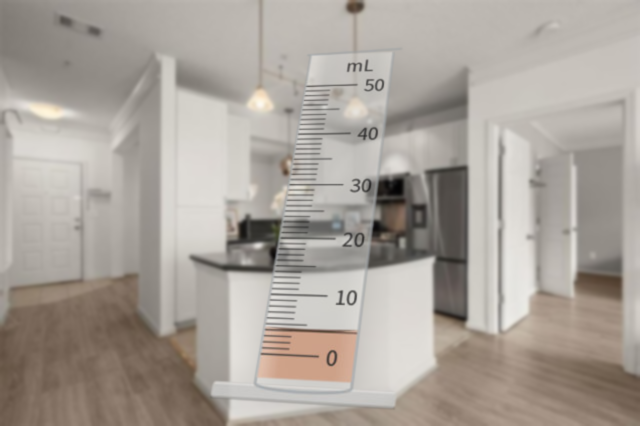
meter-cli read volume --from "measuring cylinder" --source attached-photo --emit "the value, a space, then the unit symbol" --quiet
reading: 4 mL
